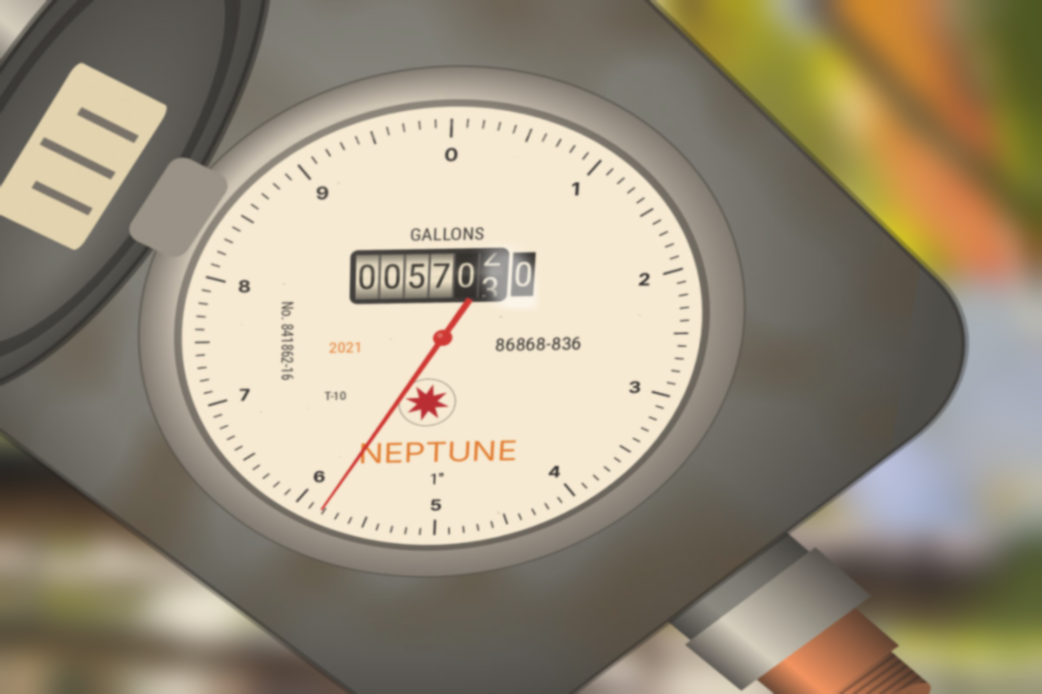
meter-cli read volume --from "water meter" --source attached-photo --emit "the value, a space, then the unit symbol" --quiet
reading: 57025.8 gal
